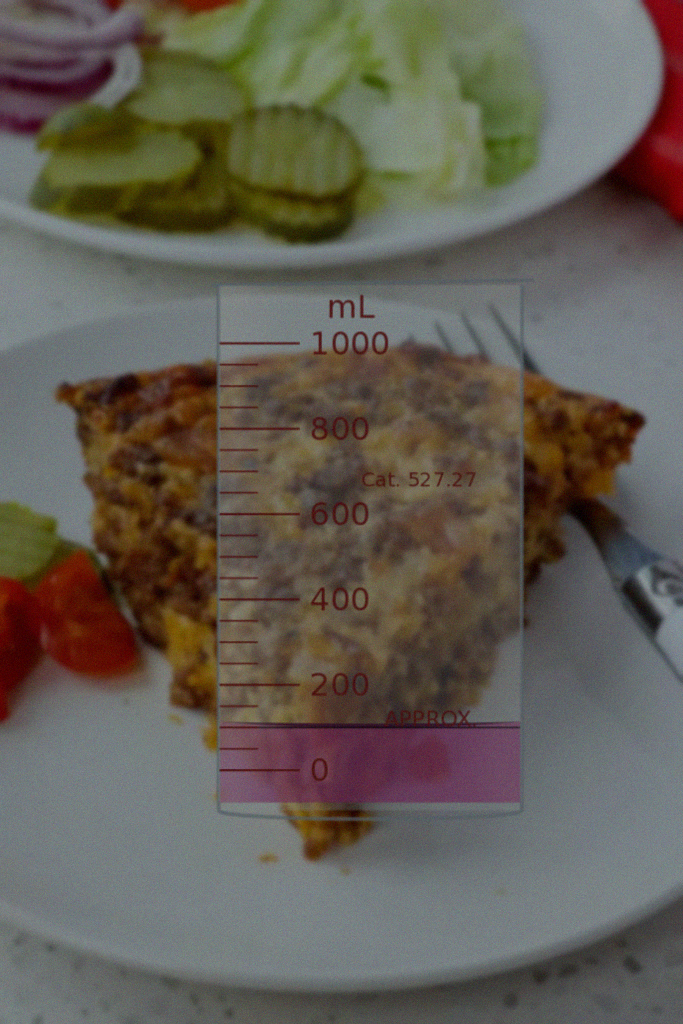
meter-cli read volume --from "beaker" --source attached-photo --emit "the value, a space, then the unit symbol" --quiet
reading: 100 mL
